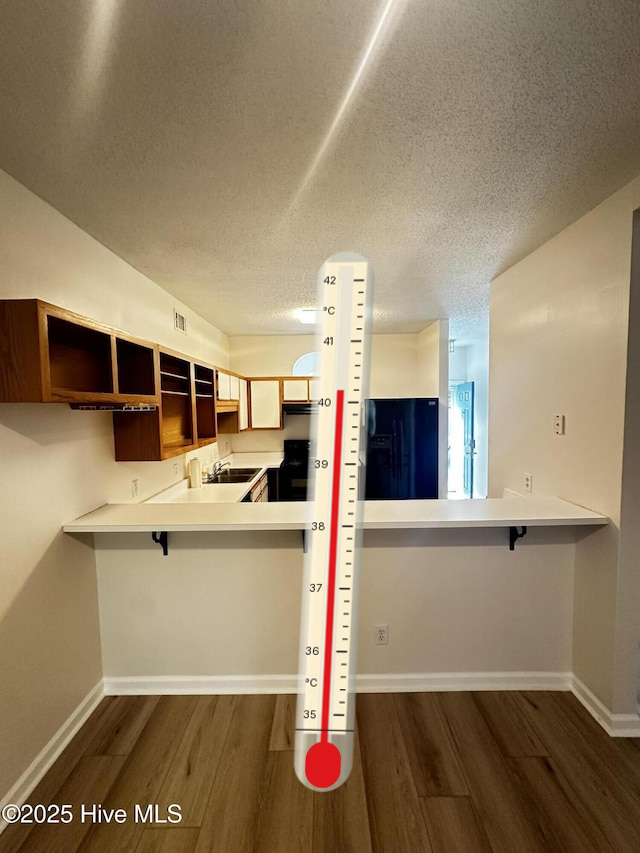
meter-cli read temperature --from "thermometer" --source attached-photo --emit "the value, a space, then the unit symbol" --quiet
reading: 40.2 °C
